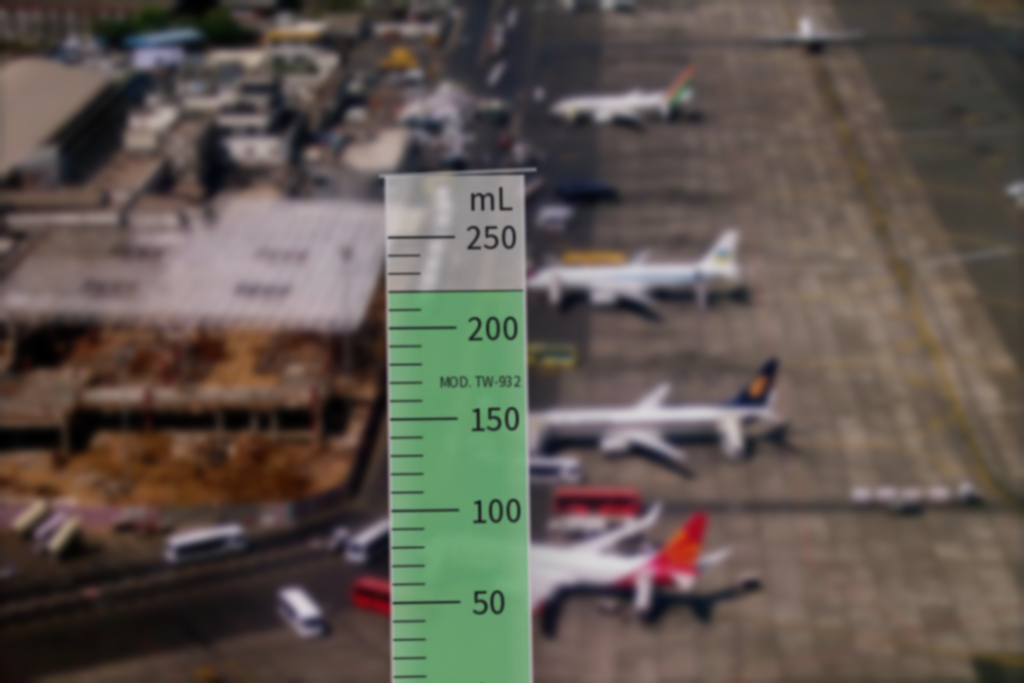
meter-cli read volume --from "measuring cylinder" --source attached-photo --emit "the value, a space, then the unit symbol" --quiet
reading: 220 mL
